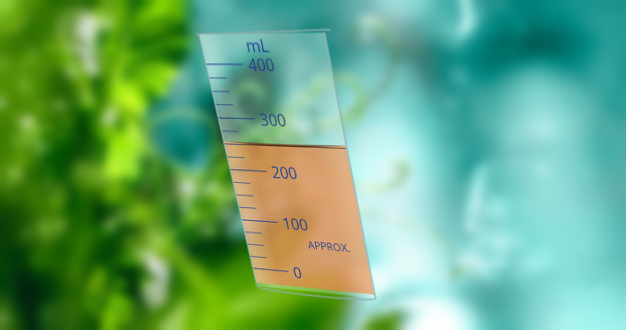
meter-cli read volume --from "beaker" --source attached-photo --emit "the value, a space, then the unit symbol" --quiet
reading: 250 mL
